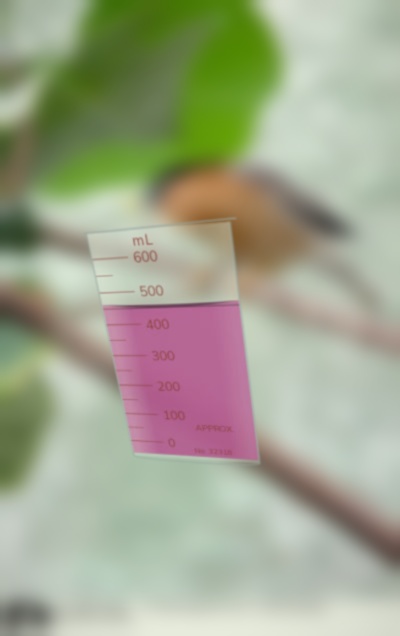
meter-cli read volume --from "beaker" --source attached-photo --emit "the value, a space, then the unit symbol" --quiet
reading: 450 mL
